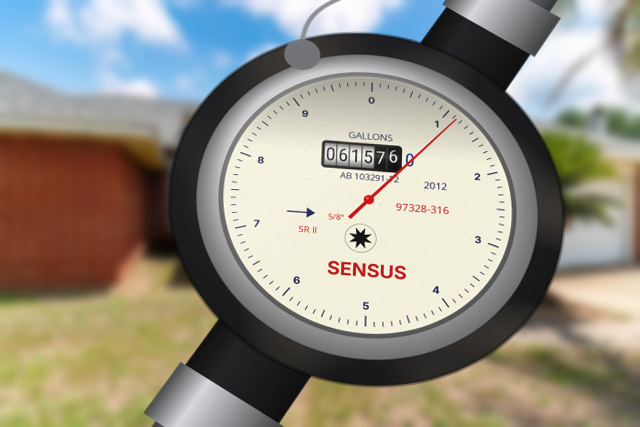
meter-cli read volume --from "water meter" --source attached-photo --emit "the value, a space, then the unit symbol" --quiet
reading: 615761.1 gal
